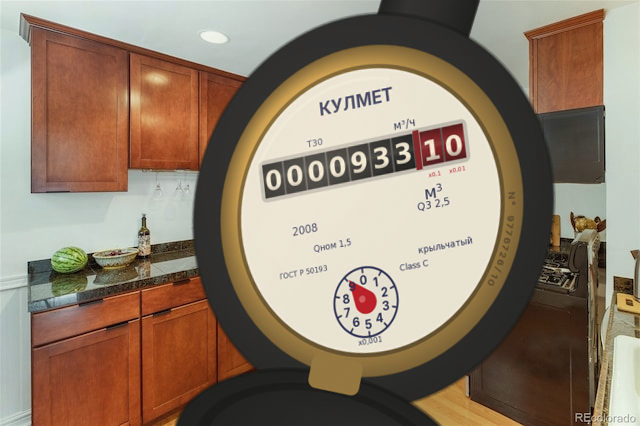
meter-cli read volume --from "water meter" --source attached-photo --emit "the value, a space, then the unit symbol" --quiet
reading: 933.099 m³
